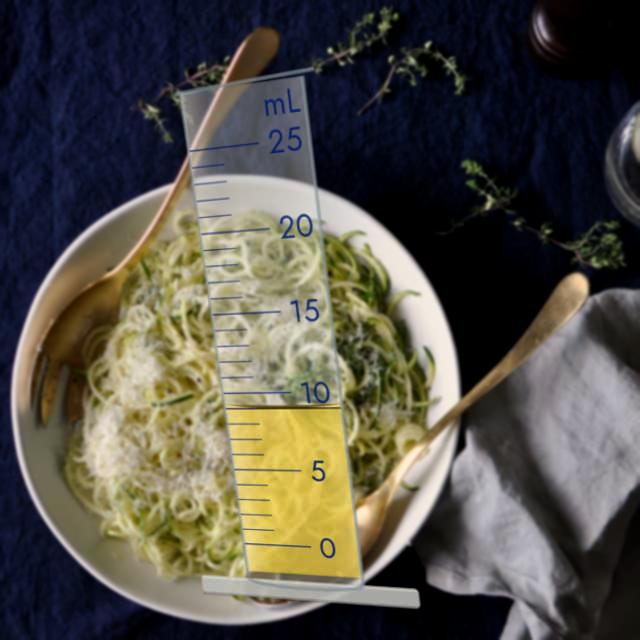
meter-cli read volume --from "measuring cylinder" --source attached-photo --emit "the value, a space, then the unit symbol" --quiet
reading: 9 mL
